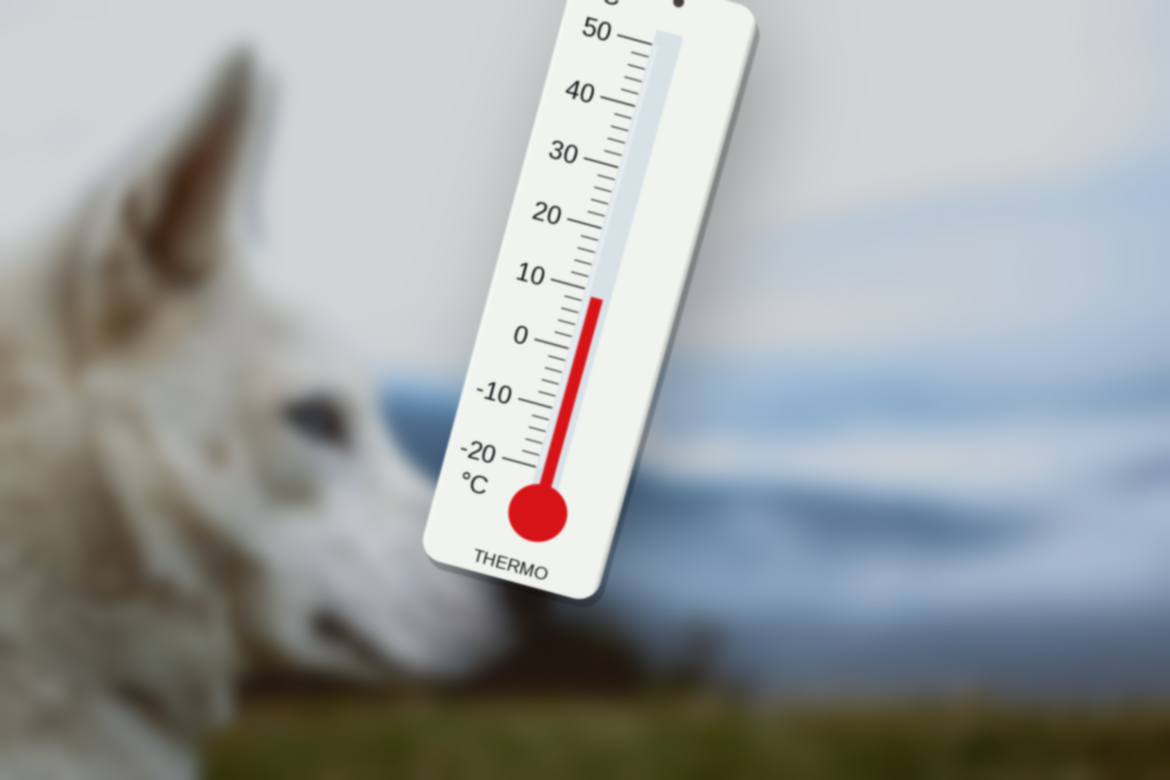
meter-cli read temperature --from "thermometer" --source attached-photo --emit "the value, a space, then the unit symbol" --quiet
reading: 9 °C
